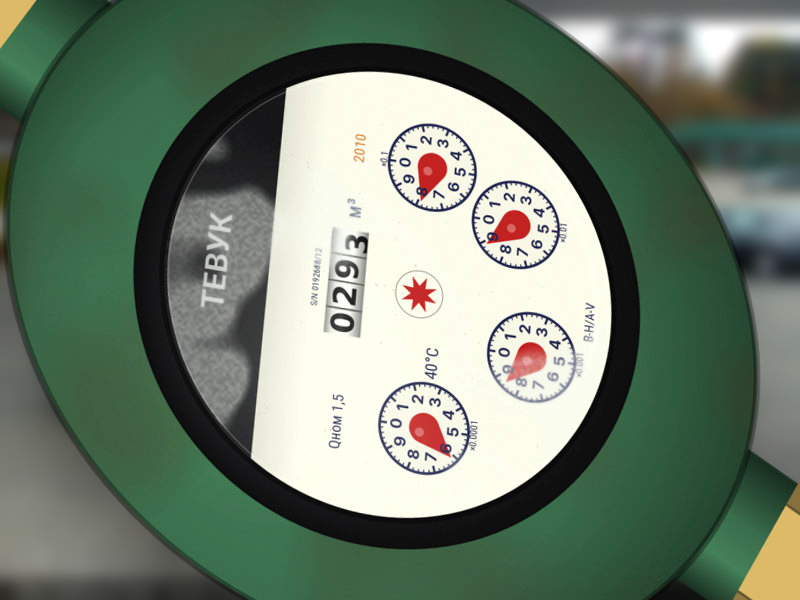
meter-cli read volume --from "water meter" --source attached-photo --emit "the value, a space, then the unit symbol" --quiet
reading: 292.7886 m³
